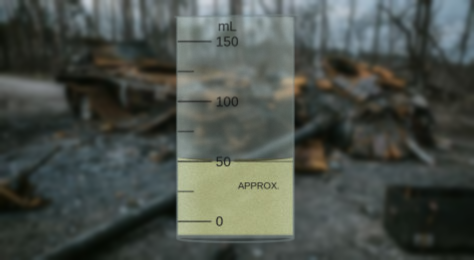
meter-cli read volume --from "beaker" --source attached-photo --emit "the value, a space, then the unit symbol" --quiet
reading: 50 mL
